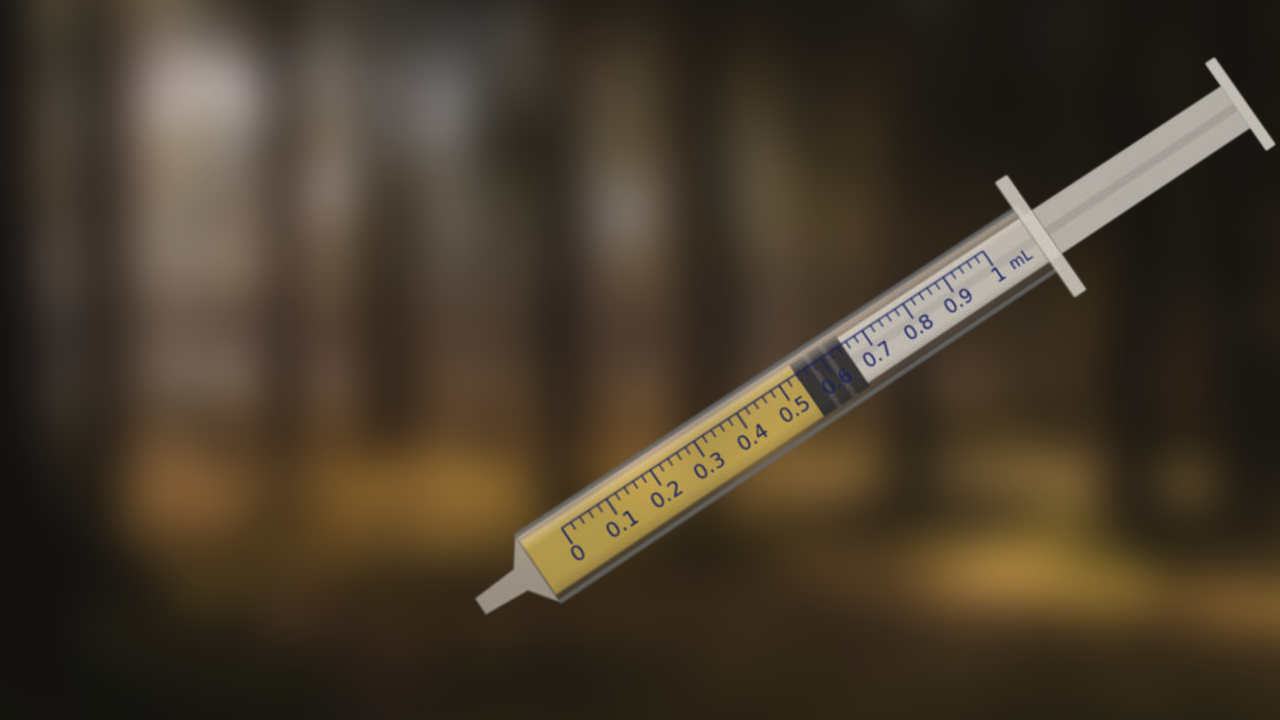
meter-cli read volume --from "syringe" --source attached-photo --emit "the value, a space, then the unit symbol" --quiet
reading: 0.54 mL
